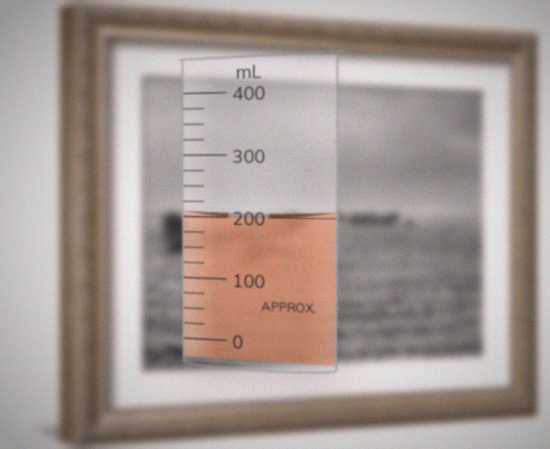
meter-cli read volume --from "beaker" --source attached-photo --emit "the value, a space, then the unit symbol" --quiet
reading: 200 mL
